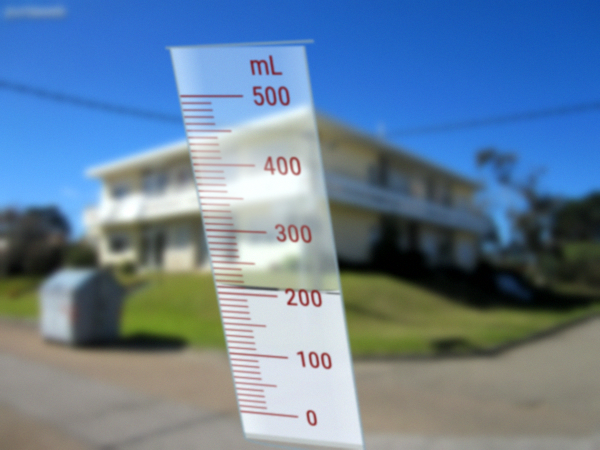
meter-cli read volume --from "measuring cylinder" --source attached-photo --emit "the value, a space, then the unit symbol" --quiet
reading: 210 mL
